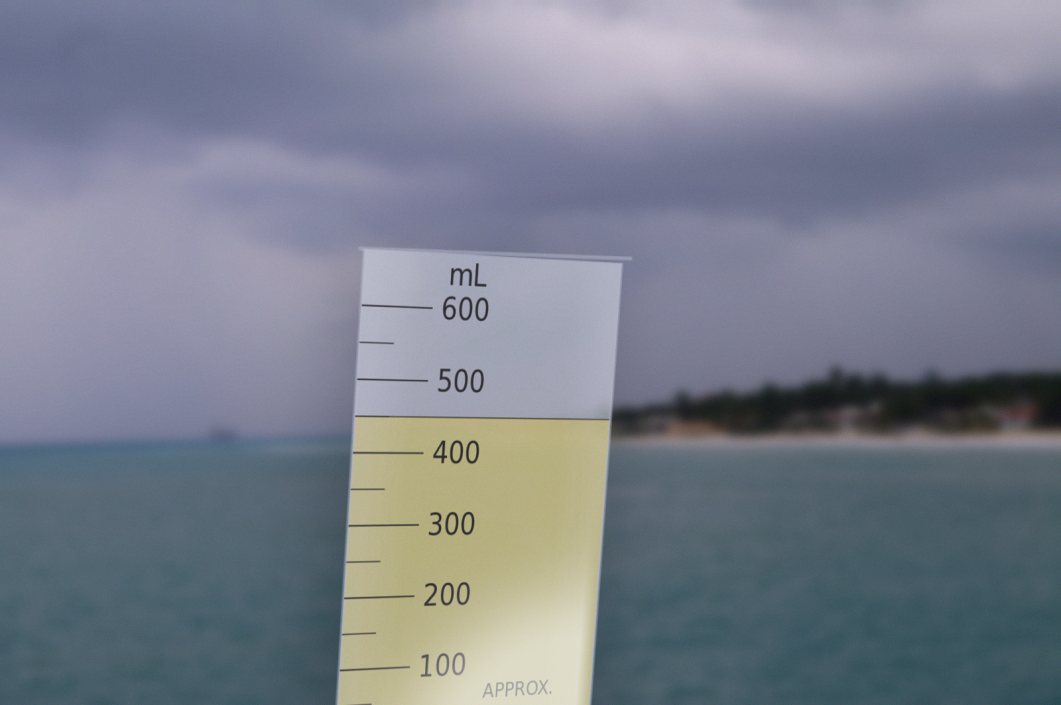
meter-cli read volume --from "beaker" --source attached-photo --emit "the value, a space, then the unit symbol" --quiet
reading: 450 mL
